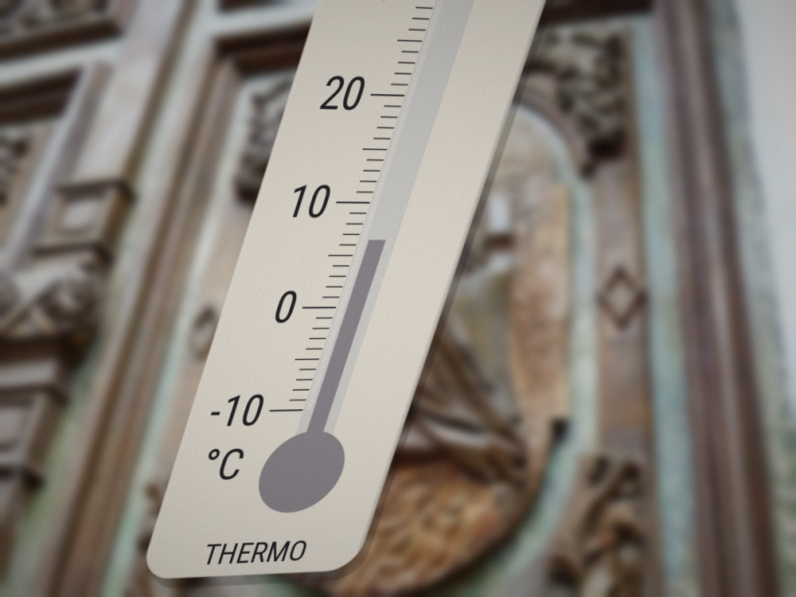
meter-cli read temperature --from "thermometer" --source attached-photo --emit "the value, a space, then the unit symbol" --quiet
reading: 6.5 °C
